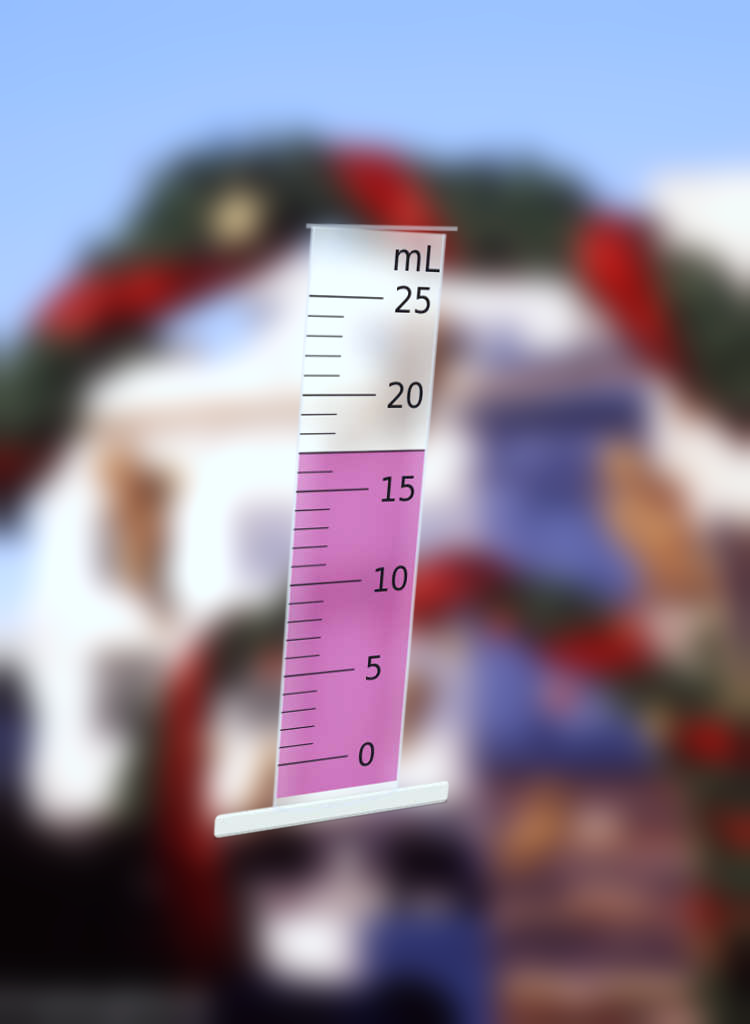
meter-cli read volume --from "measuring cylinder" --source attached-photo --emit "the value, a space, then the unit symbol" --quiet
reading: 17 mL
